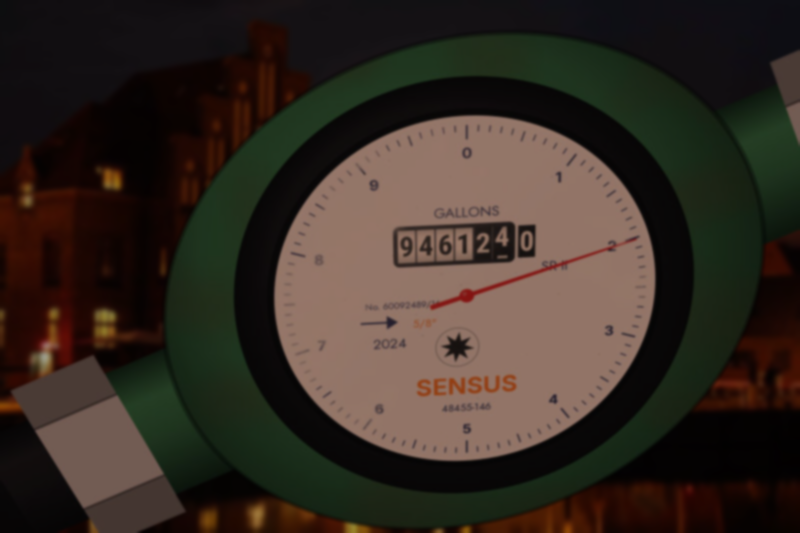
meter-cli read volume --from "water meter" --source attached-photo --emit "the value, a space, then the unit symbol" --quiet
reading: 9461242.0 gal
